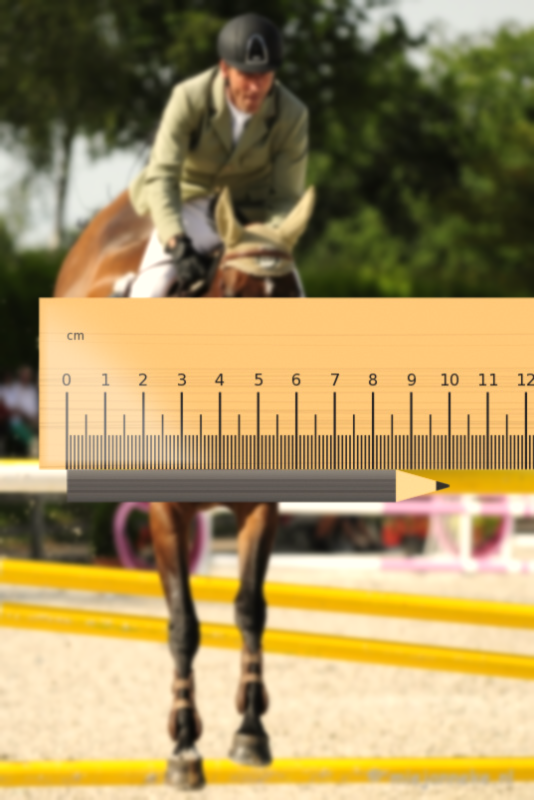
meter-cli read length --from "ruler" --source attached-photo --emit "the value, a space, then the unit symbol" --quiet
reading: 10 cm
